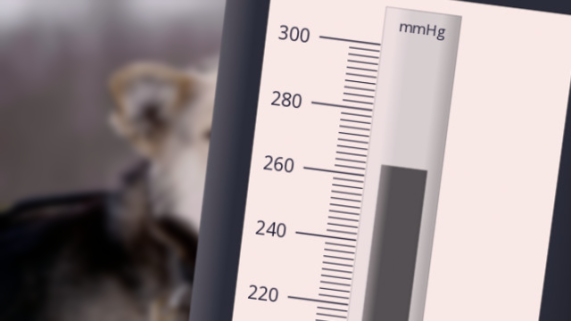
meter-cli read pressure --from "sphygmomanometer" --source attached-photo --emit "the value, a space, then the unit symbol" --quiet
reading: 264 mmHg
